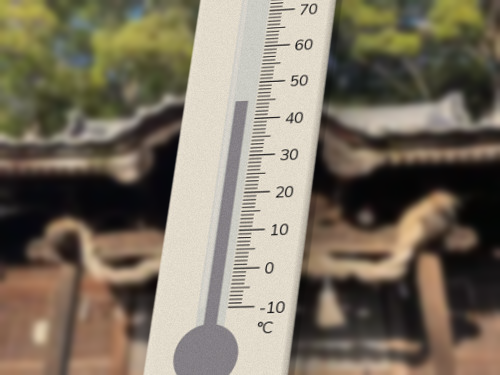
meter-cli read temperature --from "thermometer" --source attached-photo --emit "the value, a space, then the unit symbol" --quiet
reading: 45 °C
